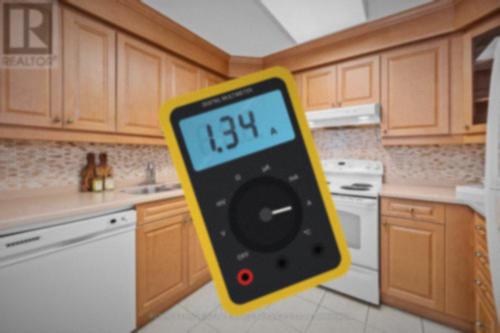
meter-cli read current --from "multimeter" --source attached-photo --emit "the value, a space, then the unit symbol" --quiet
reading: 1.34 A
